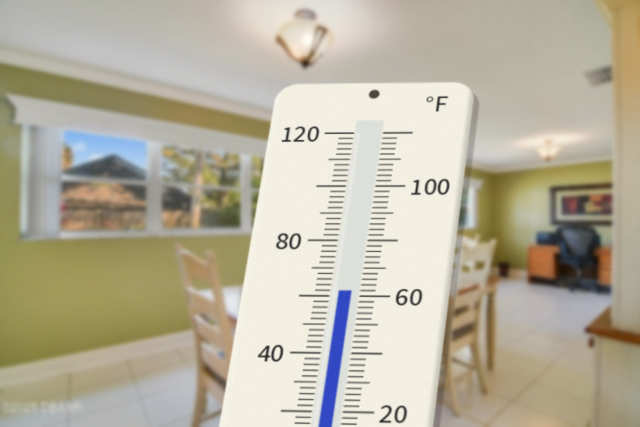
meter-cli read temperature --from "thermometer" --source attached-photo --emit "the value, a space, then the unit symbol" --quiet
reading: 62 °F
